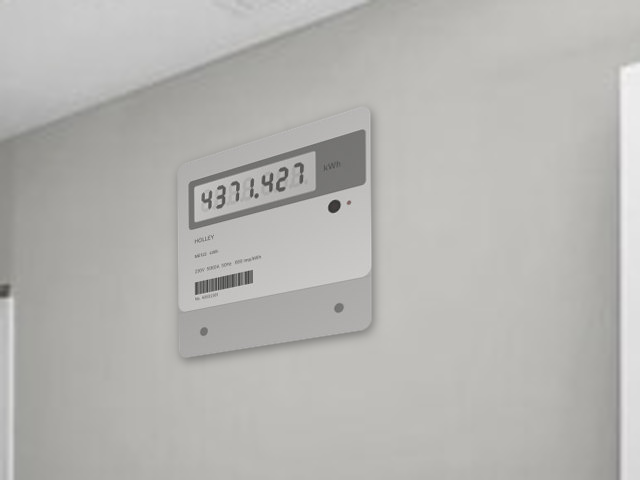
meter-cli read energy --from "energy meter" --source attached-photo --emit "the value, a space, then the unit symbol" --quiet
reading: 4371.427 kWh
